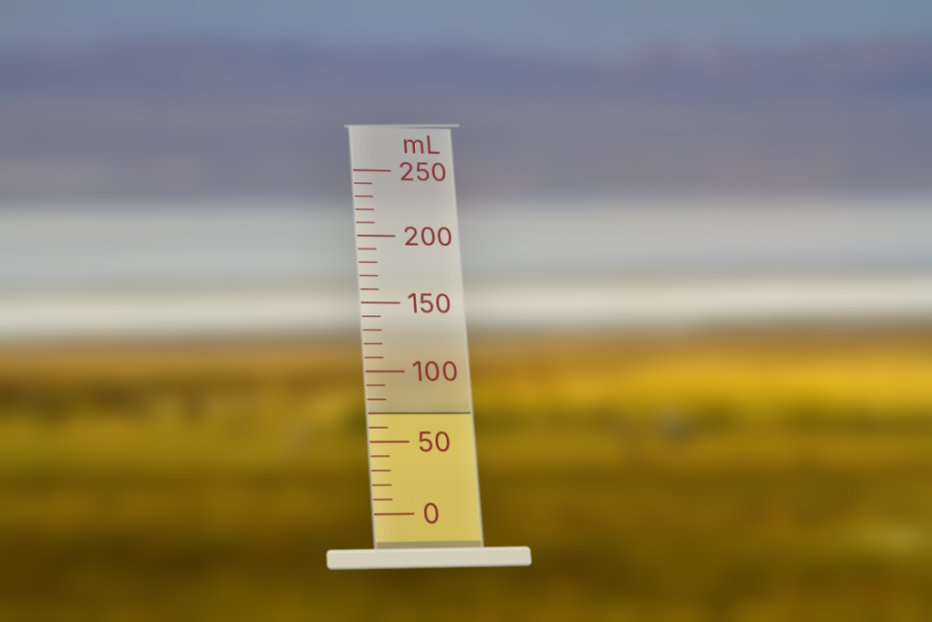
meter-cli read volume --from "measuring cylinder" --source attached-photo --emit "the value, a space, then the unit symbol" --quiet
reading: 70 mL
